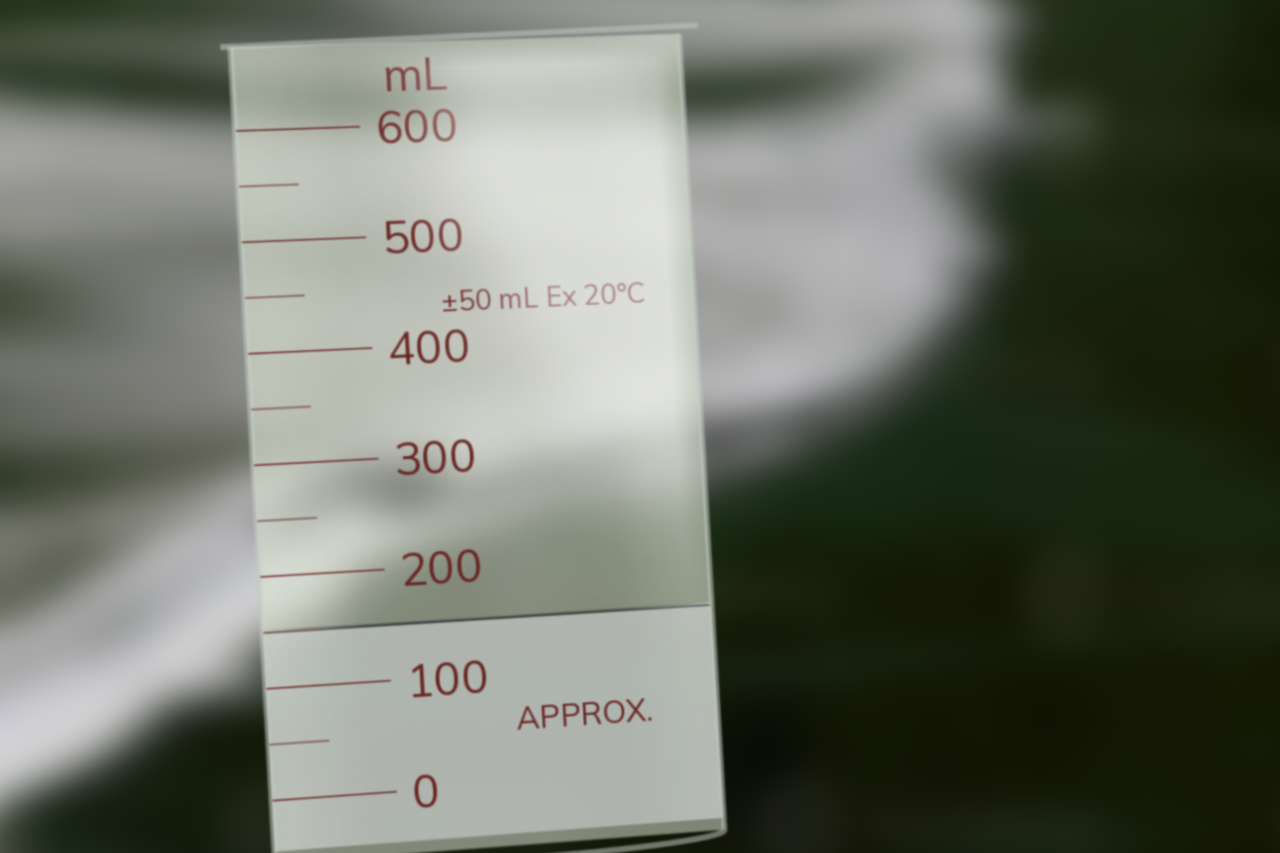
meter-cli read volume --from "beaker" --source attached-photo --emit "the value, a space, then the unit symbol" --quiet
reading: 150 mL
